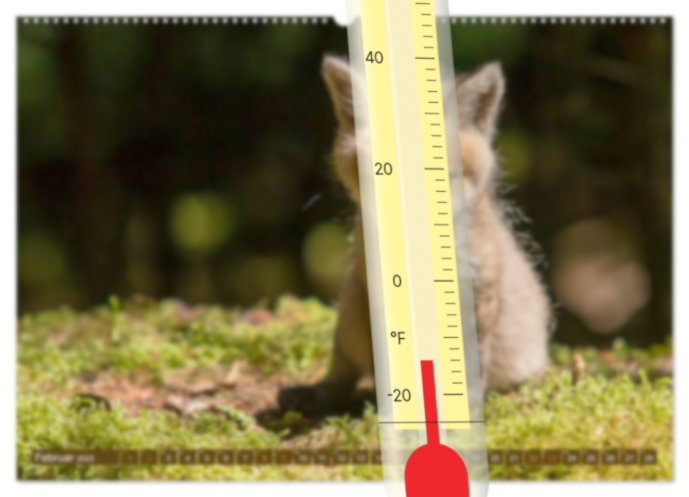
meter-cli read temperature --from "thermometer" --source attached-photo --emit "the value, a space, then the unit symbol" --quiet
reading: -14 °F
